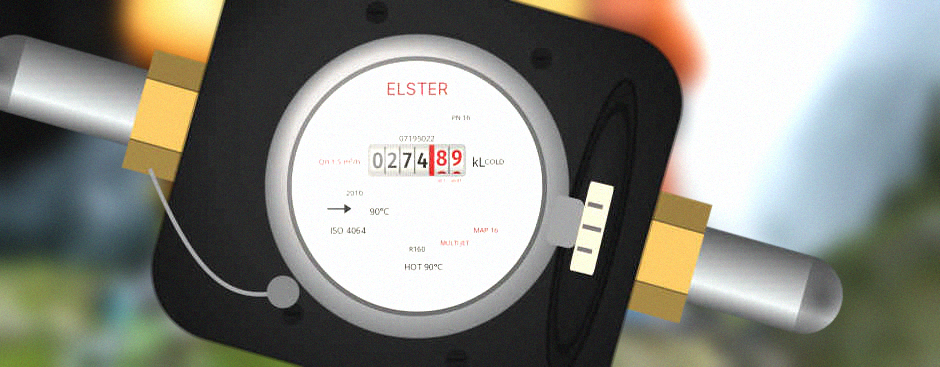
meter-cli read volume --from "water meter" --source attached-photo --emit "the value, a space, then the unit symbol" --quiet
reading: 274.89 kL
